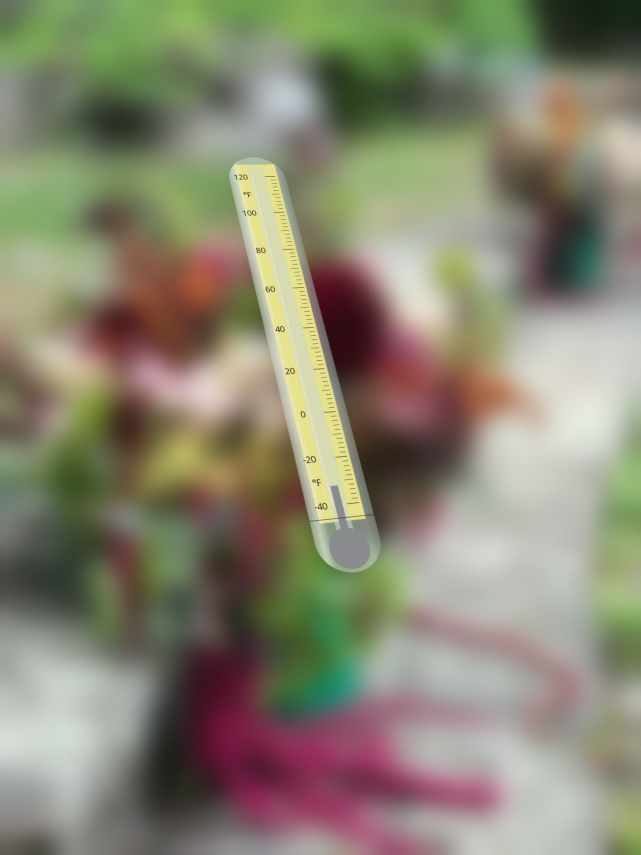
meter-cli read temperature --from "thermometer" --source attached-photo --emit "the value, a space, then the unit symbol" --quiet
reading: -32 °F
